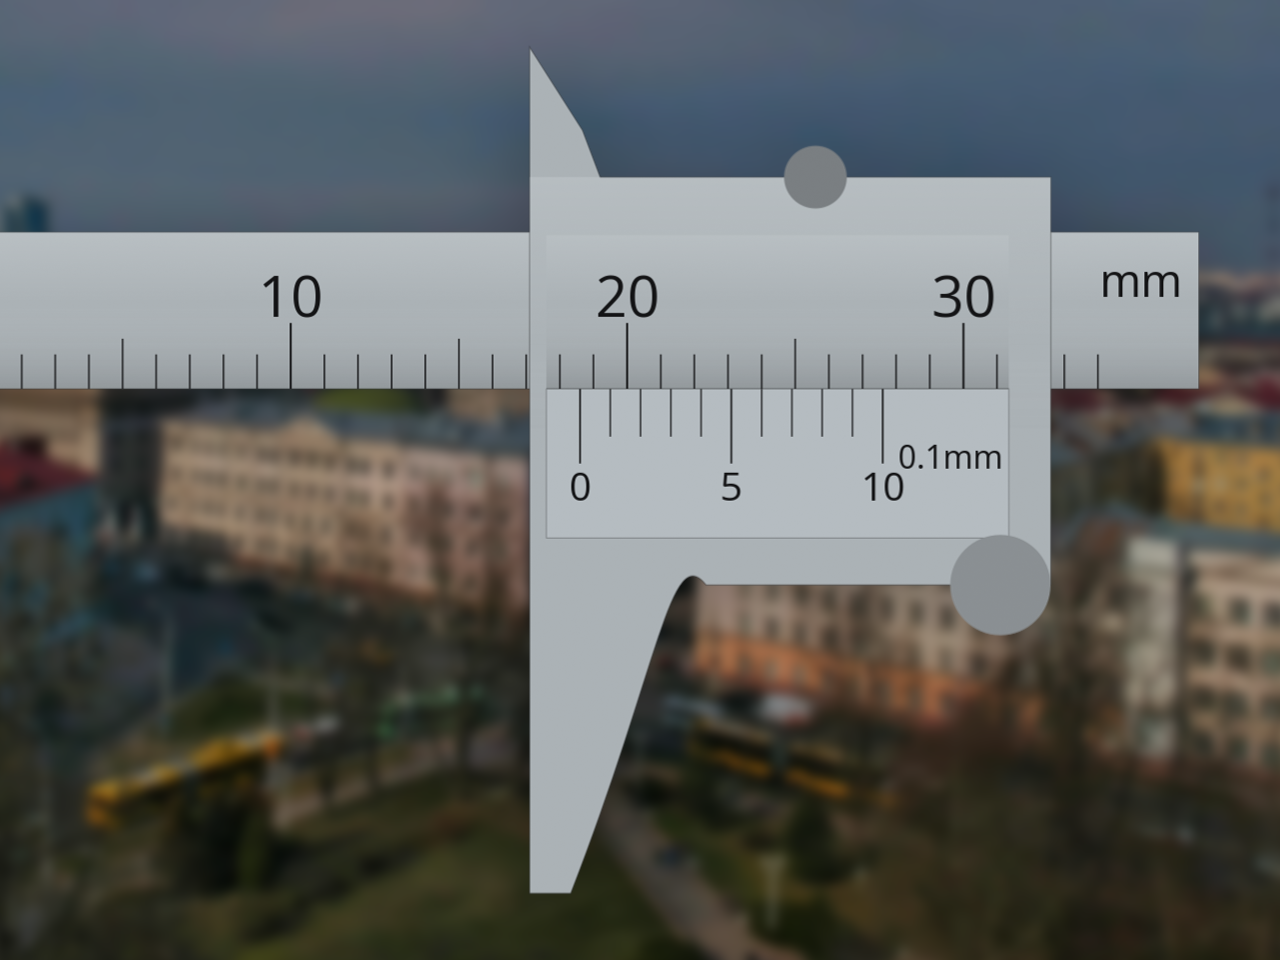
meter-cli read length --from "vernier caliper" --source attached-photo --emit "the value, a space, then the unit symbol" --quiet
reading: 18.6 mm
